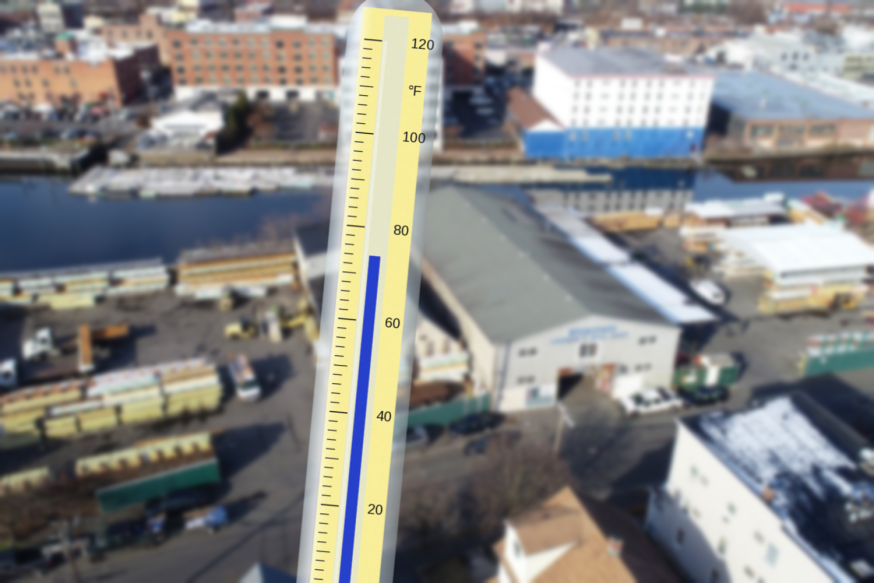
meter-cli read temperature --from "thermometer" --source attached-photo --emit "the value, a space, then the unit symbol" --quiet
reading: 74 °F
